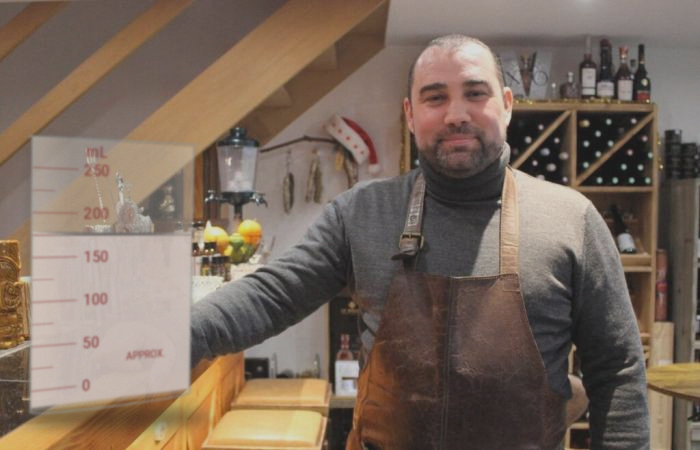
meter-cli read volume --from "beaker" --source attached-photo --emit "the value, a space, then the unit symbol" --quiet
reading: 175 mL
